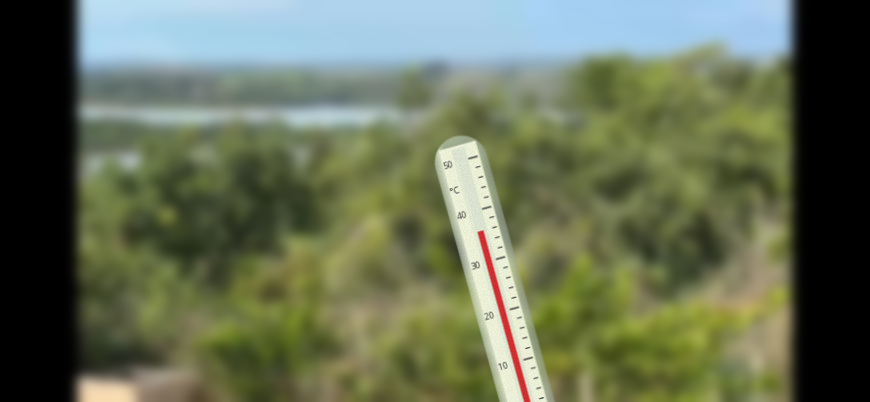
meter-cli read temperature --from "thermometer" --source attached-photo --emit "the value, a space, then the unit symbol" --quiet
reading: 36 °C
